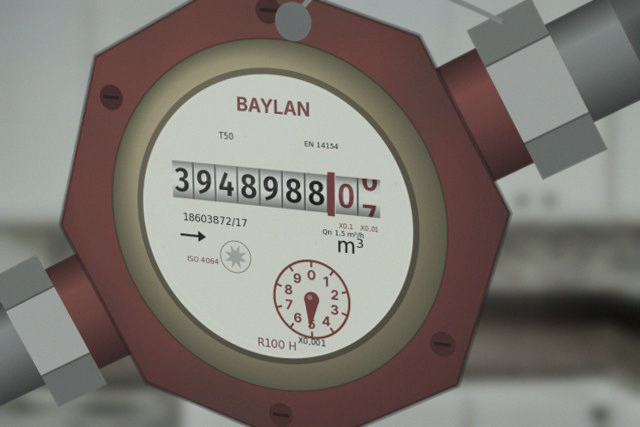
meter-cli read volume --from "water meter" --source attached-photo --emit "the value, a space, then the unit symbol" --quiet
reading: 3948988.065 m³
